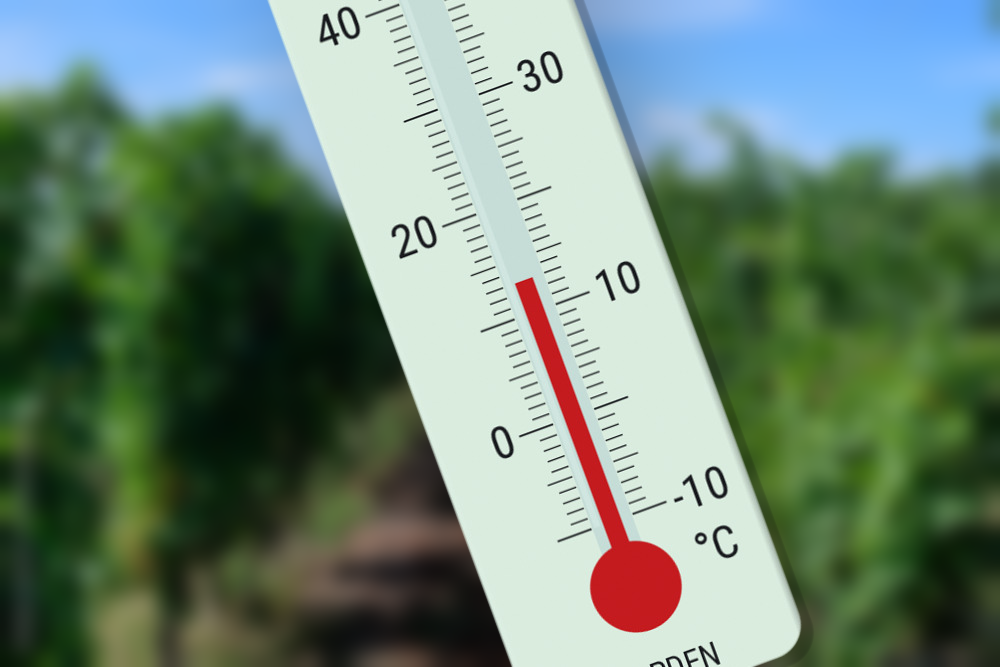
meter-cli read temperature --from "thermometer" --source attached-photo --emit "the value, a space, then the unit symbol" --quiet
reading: 13 °C
